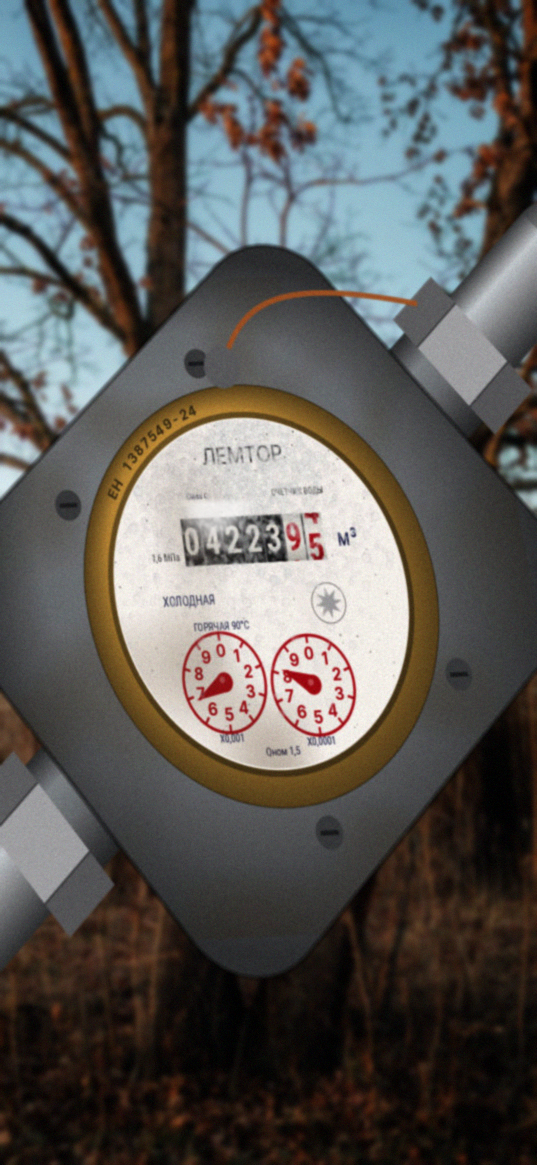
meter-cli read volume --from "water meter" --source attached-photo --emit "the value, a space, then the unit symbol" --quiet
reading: 4223.9468 m³
